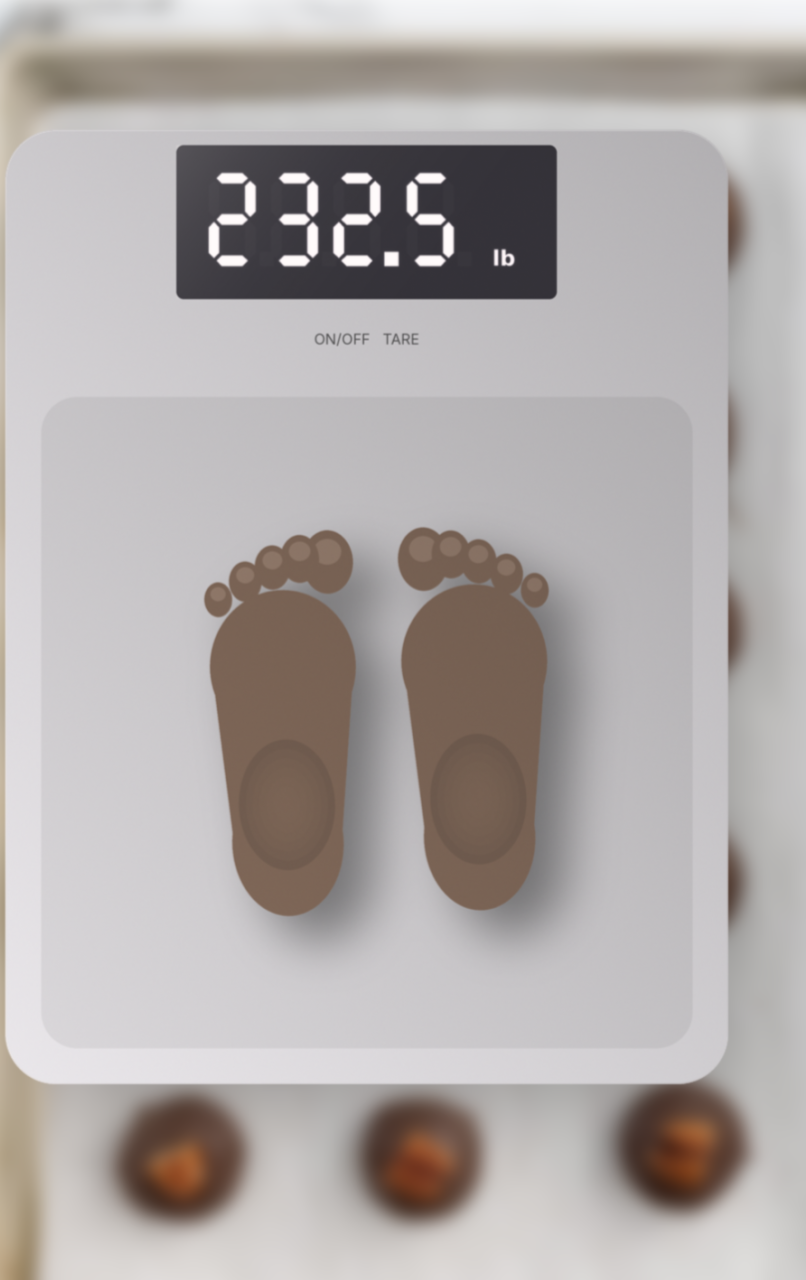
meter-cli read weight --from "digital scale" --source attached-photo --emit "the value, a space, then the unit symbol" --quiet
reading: 232.5 lb
